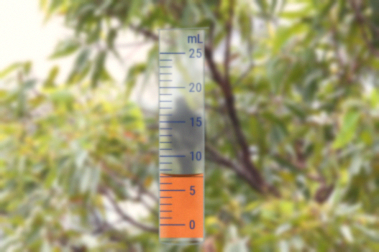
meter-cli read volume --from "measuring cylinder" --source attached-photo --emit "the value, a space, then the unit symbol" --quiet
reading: 7 mL
